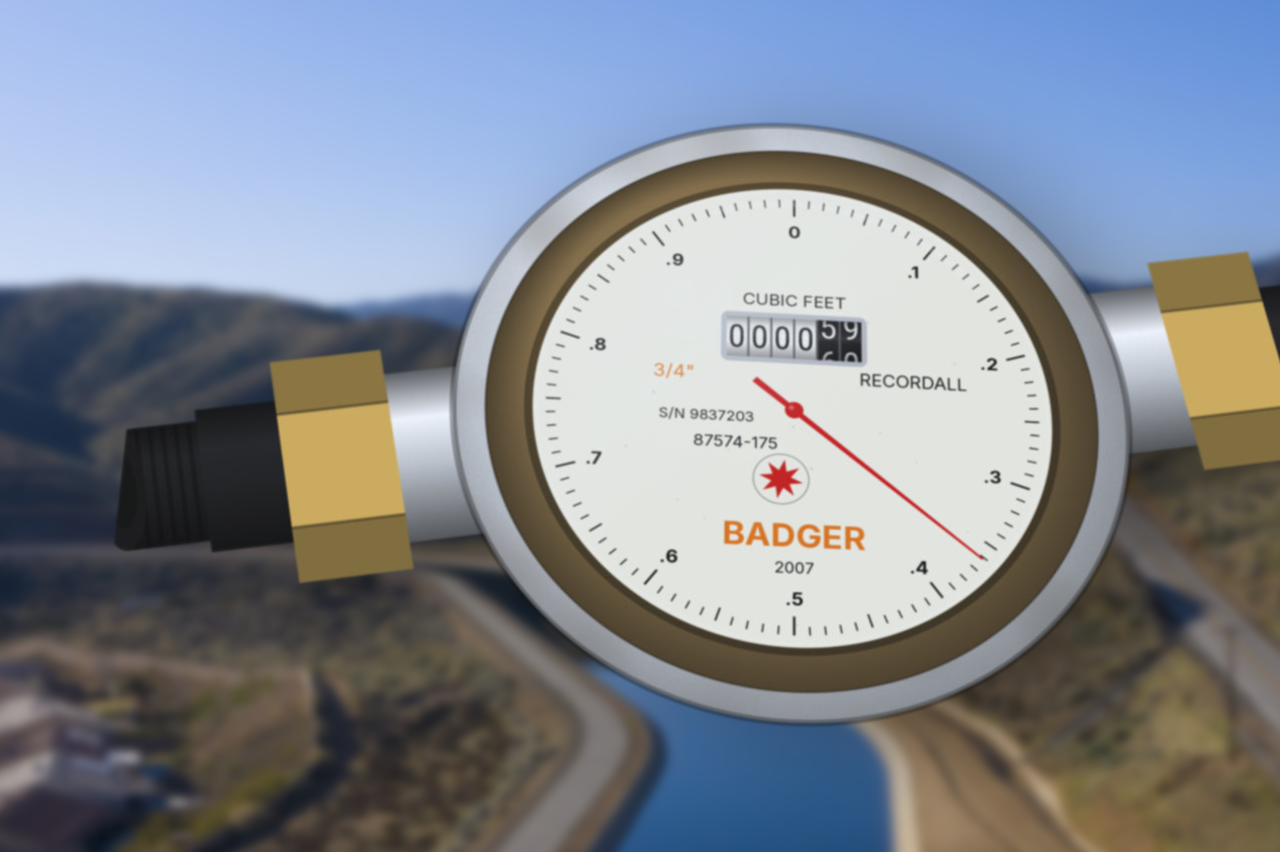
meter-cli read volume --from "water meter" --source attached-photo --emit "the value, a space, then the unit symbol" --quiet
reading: 59.36 ft³
